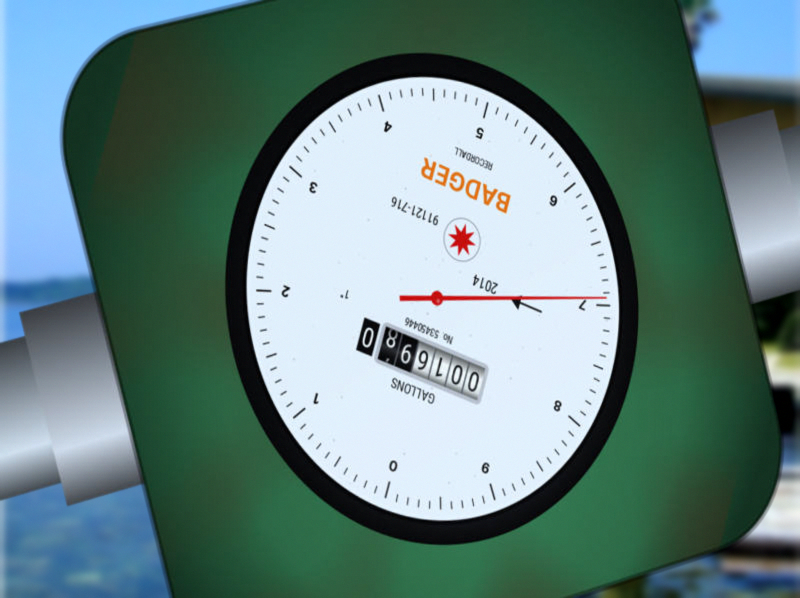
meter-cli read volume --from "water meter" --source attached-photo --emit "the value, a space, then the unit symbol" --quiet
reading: 16976.9 gal
